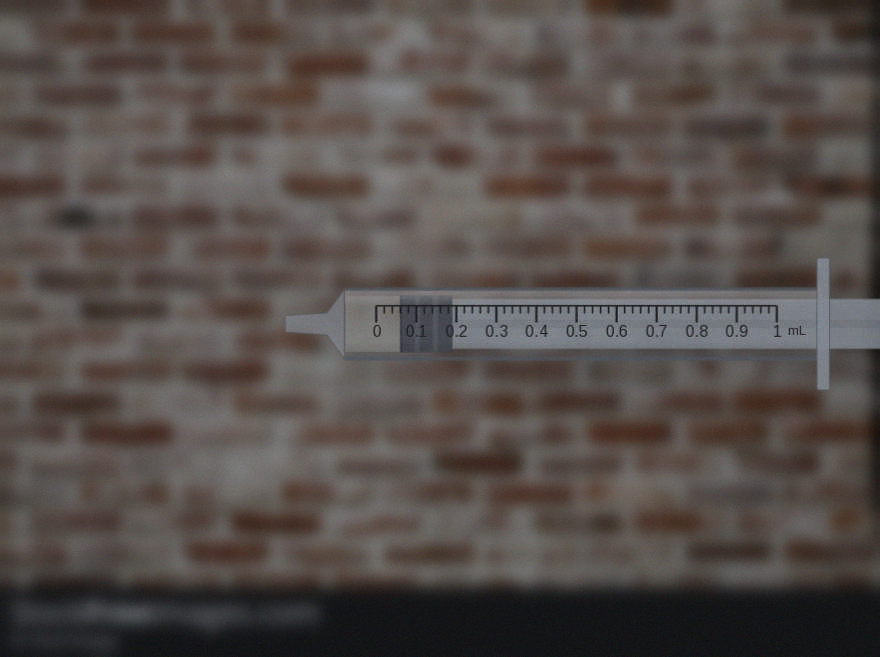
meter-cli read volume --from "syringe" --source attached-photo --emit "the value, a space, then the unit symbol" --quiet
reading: 0.06 mL
